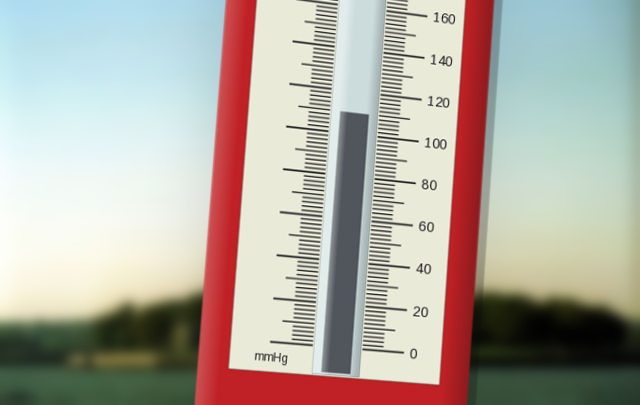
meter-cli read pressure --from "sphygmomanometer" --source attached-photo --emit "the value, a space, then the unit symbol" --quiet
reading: 110 mmHg
